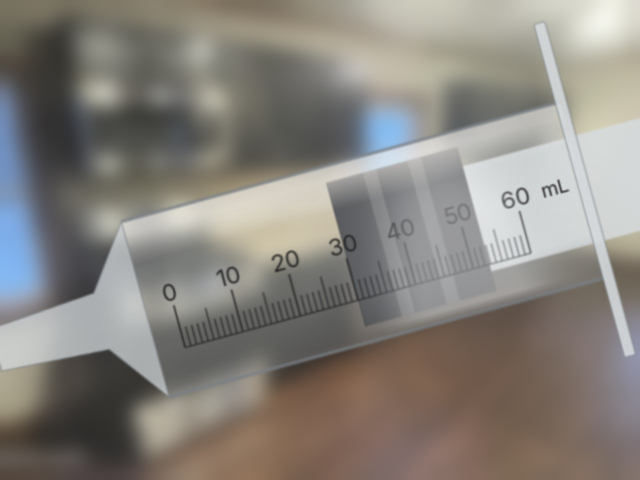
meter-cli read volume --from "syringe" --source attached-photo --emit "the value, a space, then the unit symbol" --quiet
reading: 30 mL
